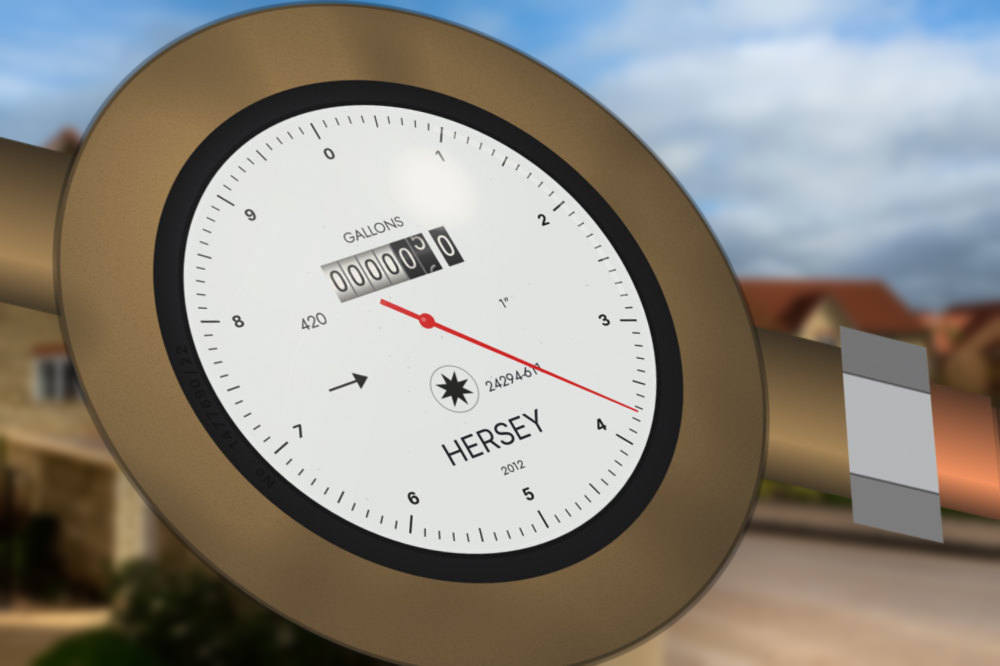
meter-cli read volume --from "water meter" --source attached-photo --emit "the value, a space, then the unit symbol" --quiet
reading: 53.7 gal
